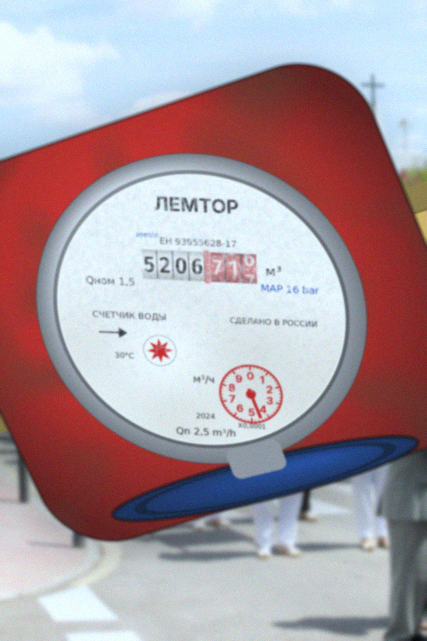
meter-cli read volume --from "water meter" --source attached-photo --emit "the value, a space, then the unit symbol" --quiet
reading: 5206.7164 m³
